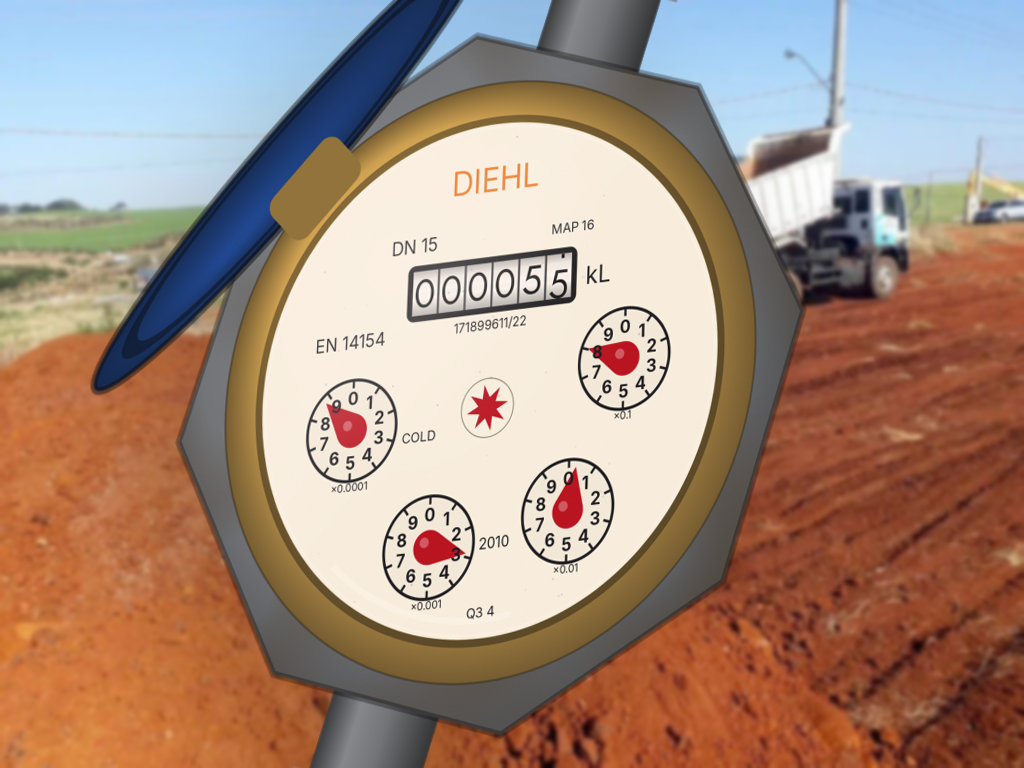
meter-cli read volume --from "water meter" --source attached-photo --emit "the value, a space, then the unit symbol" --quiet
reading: 54.8028 kL
